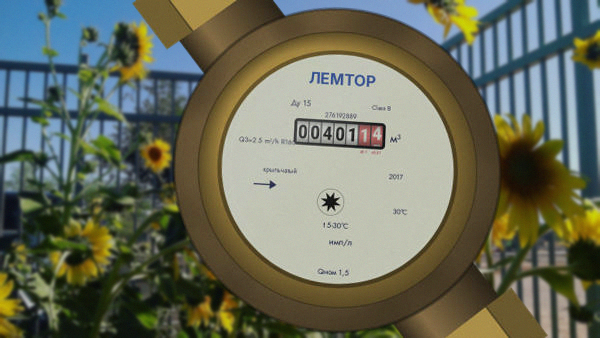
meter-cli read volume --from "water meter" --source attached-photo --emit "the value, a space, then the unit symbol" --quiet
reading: 401.14 m³
